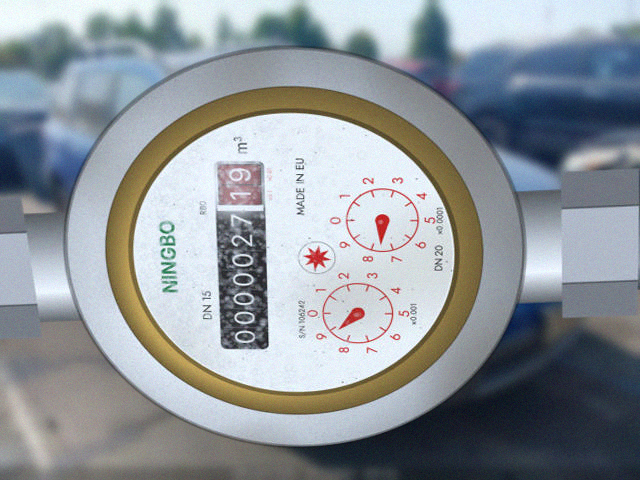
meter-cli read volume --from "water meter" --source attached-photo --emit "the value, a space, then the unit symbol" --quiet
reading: 27.1987 m³
